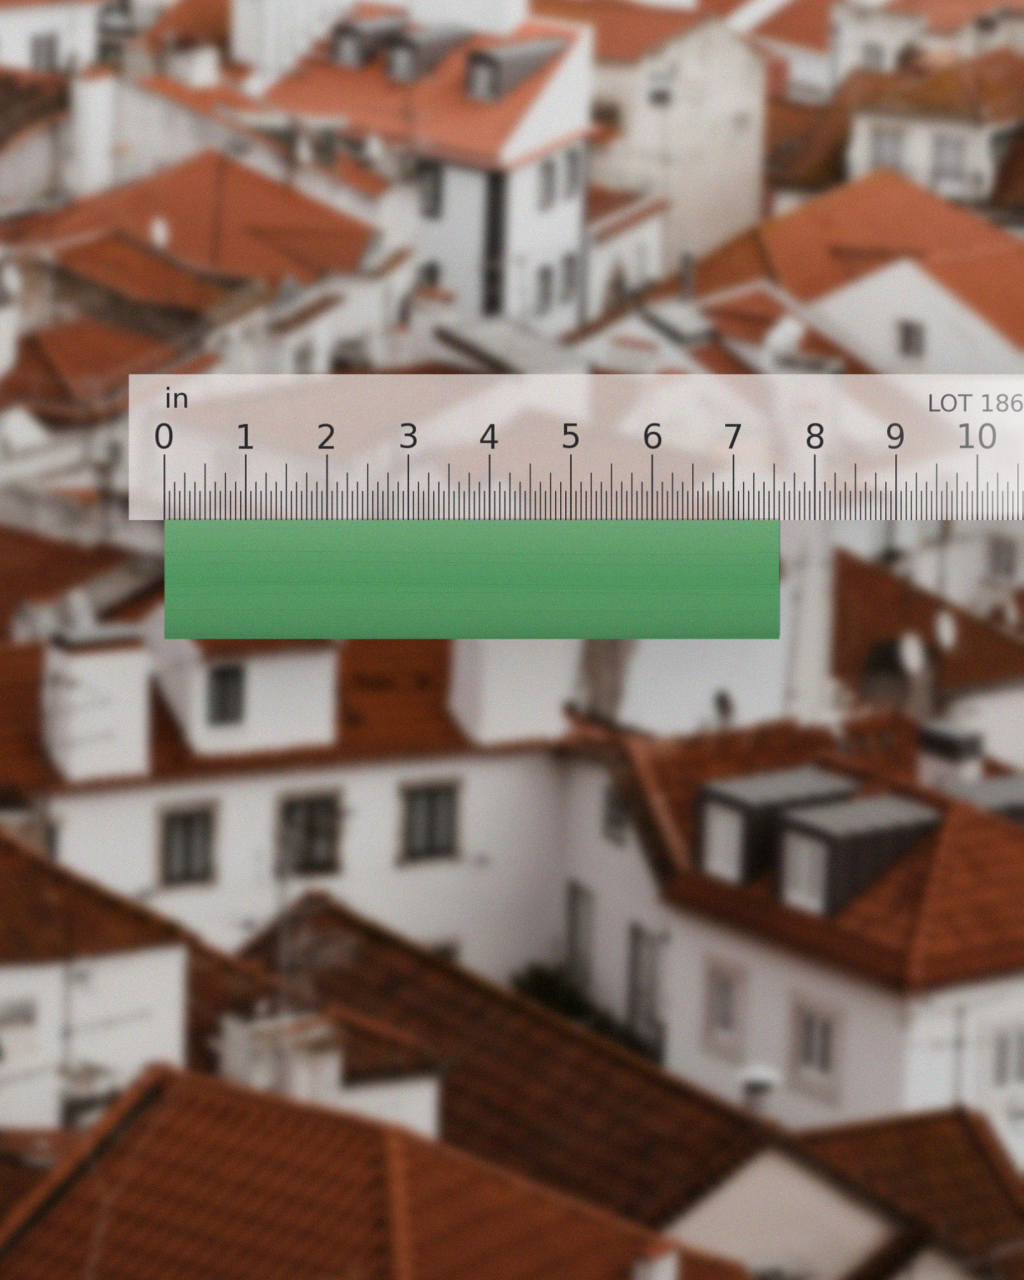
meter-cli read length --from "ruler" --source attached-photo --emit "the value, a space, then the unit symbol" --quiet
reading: 7.5625 in
